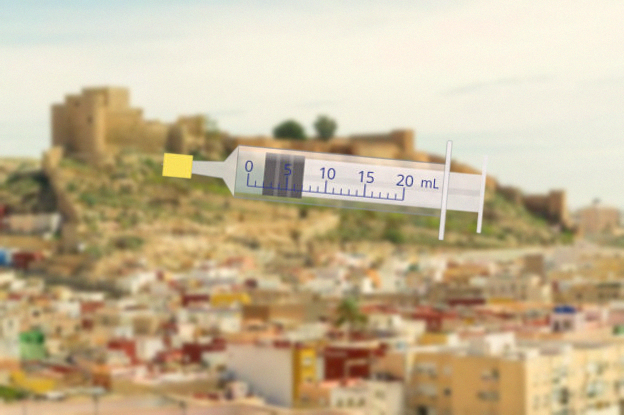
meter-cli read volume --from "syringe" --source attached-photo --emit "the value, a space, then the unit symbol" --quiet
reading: 2 mL
